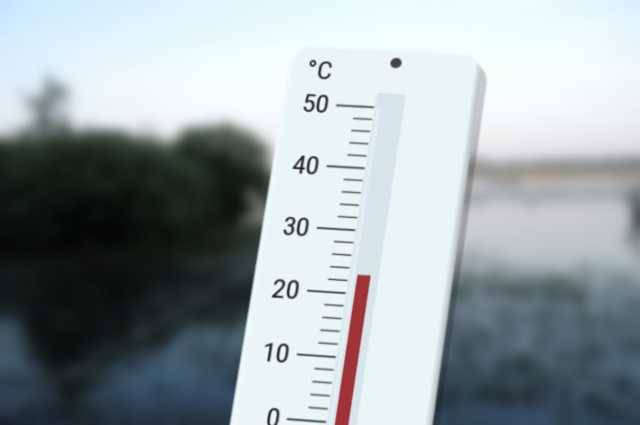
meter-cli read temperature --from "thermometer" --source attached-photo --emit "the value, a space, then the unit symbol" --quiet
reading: 23 °C
